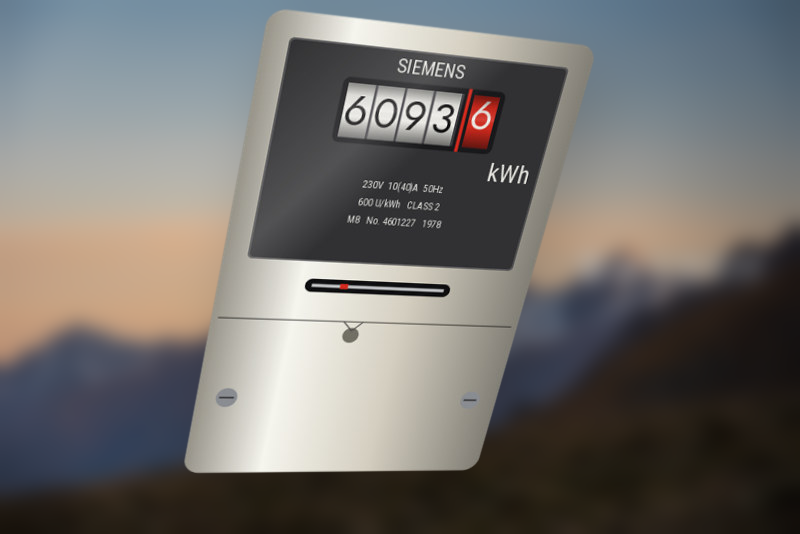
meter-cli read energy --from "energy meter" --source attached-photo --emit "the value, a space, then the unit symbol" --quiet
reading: 6093.6 kWh
